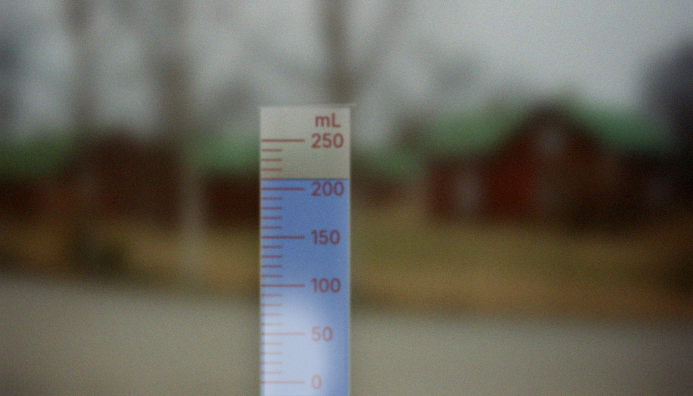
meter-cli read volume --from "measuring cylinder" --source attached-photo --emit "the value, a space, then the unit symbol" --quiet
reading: 210 mL
